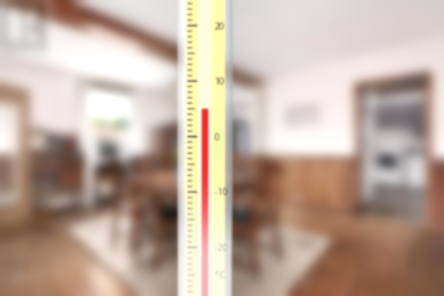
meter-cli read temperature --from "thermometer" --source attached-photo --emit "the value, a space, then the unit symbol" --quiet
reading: 5 °C
